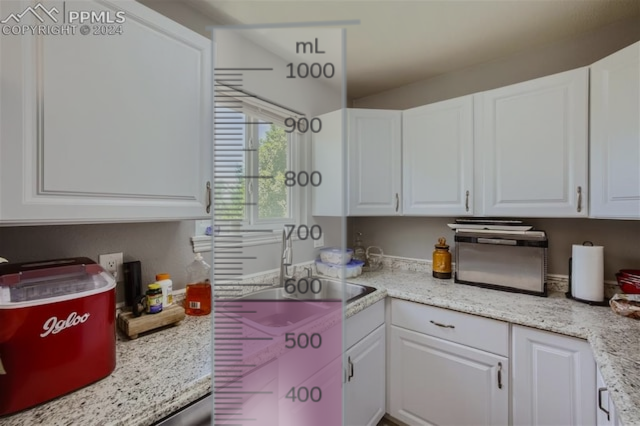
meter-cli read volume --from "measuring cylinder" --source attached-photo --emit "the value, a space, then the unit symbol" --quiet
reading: 570 mL
